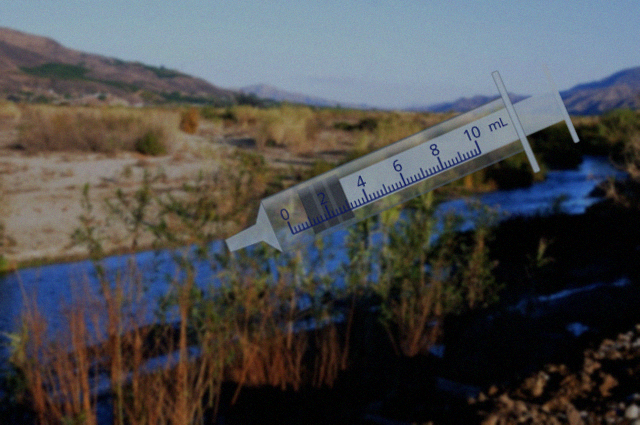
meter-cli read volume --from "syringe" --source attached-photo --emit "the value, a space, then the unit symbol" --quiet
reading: 1 mL
